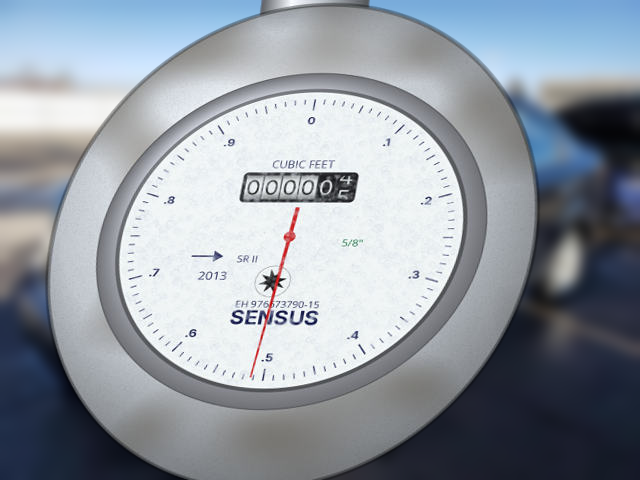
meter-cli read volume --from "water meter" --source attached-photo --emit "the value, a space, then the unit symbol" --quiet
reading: 4.51 ft³
